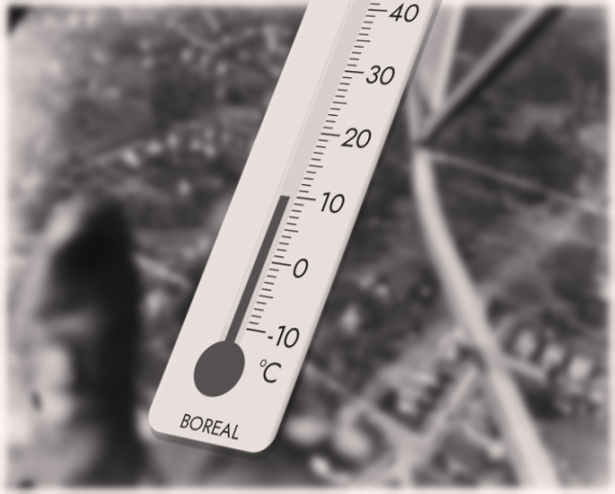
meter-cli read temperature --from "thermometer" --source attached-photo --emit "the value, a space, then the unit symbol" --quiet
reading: 10 °C
